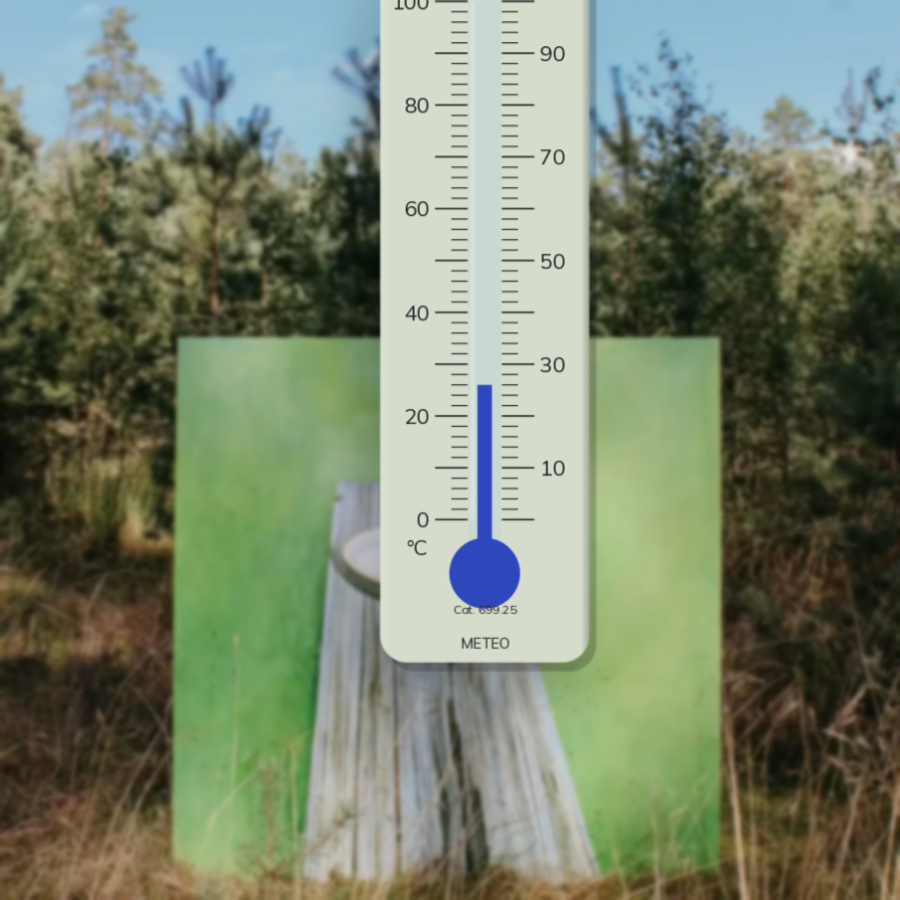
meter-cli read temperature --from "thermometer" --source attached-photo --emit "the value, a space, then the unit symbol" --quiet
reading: 26 °C
